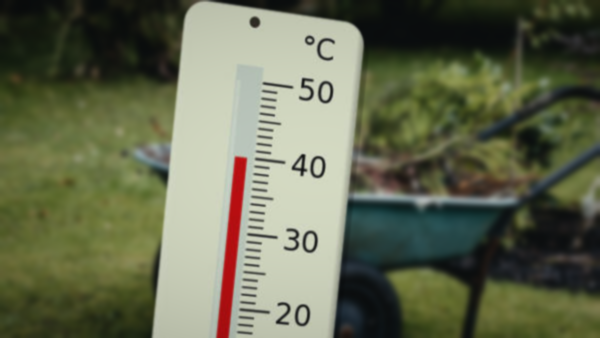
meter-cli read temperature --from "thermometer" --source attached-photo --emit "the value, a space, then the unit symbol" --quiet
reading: 40 °C
